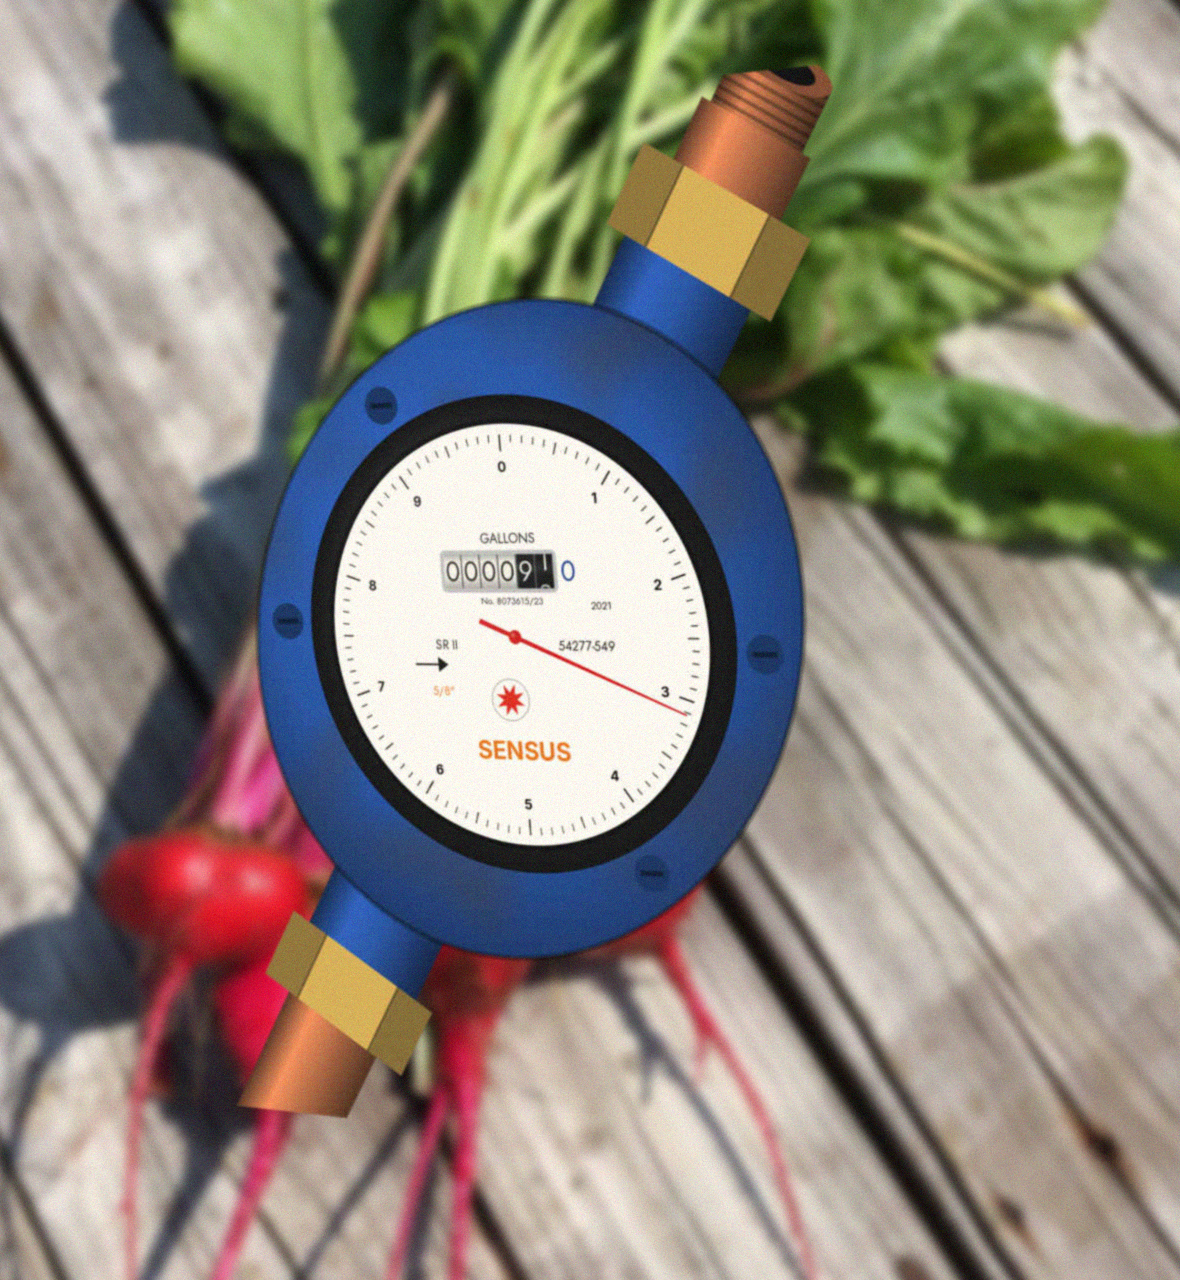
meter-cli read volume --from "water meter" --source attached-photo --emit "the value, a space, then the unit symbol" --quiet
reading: 913.1 gal
